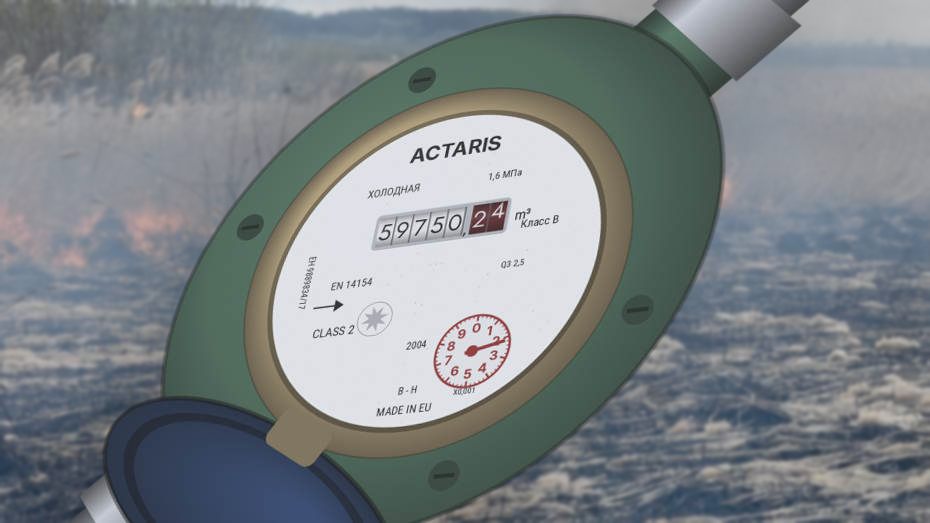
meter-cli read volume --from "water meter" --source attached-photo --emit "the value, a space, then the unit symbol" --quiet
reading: 59750.242 m³
